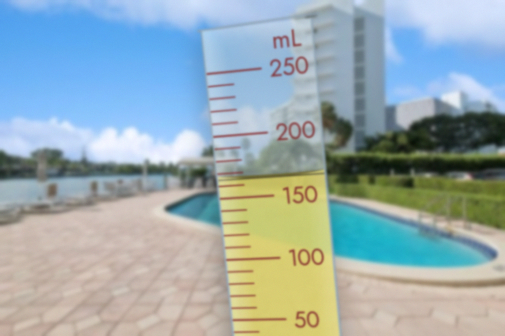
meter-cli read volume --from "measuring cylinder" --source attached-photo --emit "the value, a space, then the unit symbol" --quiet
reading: 165 mL
